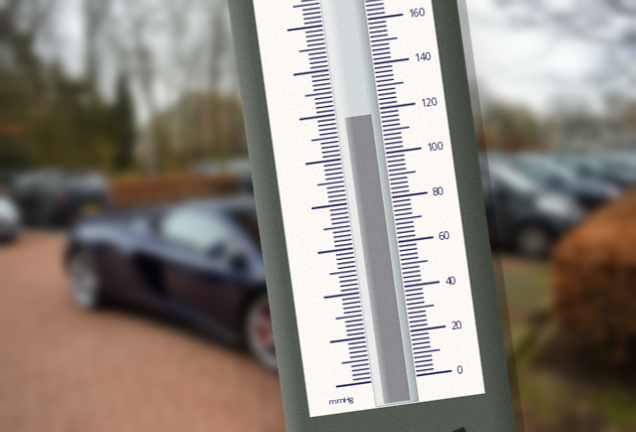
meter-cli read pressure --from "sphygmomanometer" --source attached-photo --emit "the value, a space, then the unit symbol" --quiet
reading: 118 mmHg
